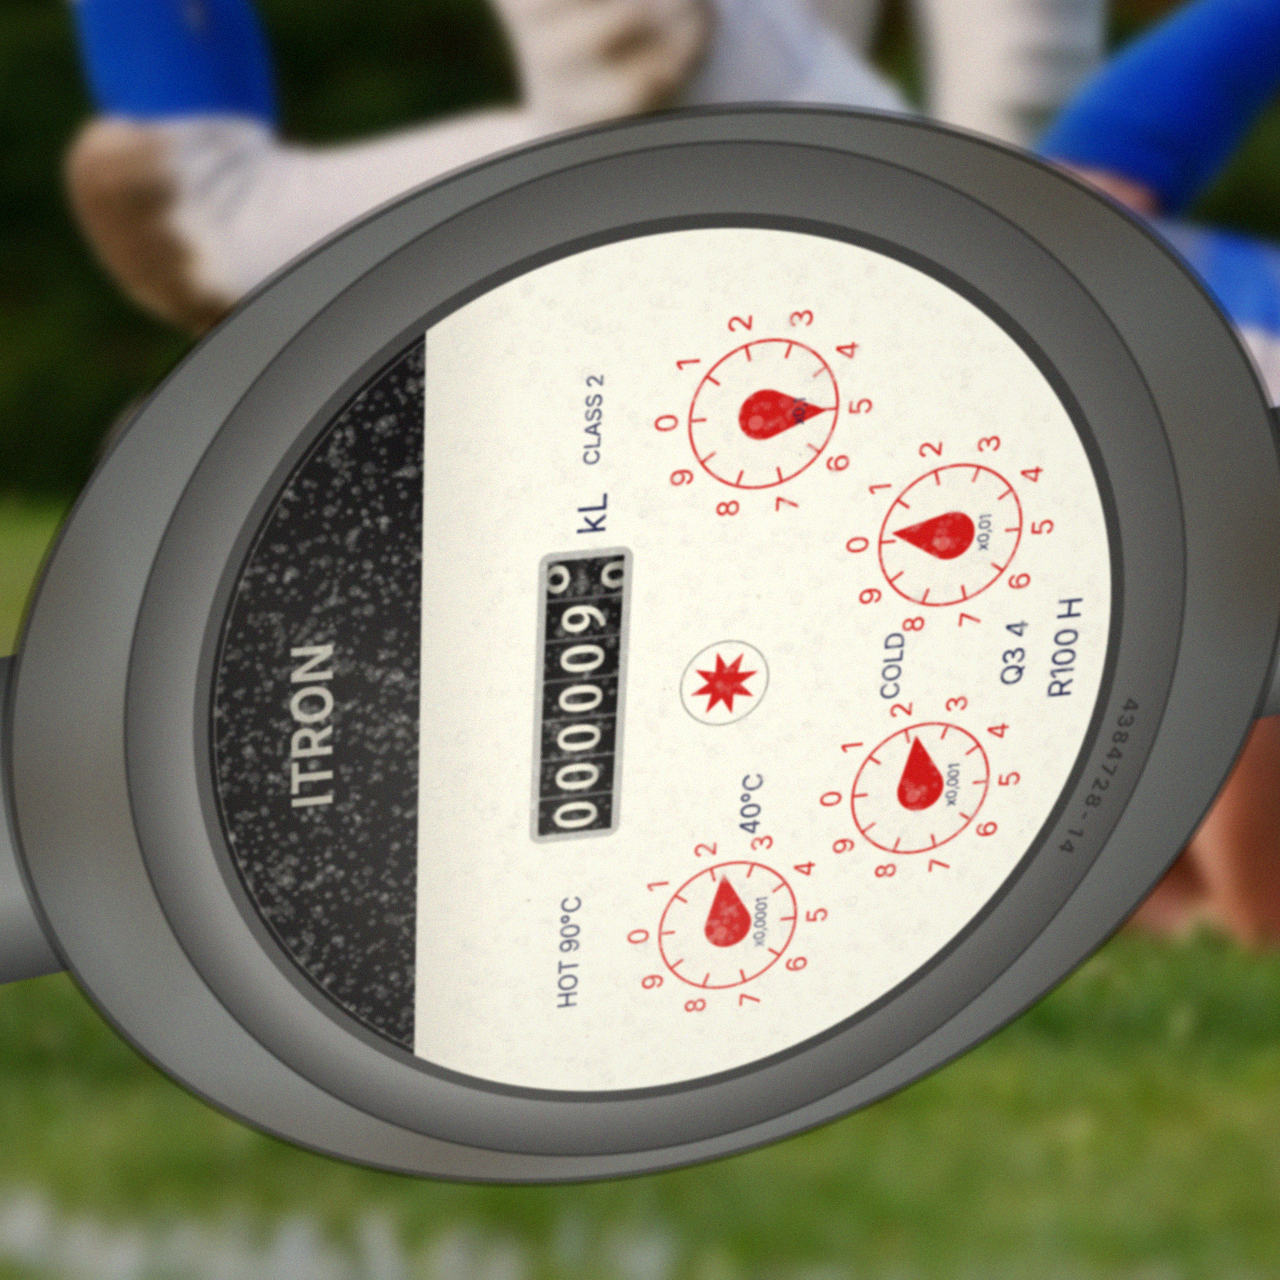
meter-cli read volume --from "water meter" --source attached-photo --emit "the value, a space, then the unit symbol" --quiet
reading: 98.5022 kL
